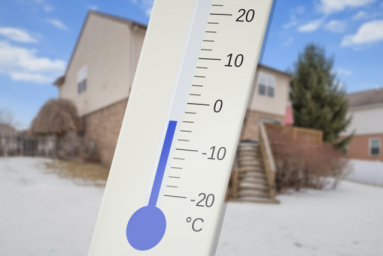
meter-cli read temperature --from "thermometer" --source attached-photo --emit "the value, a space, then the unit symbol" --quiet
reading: -4 °C
